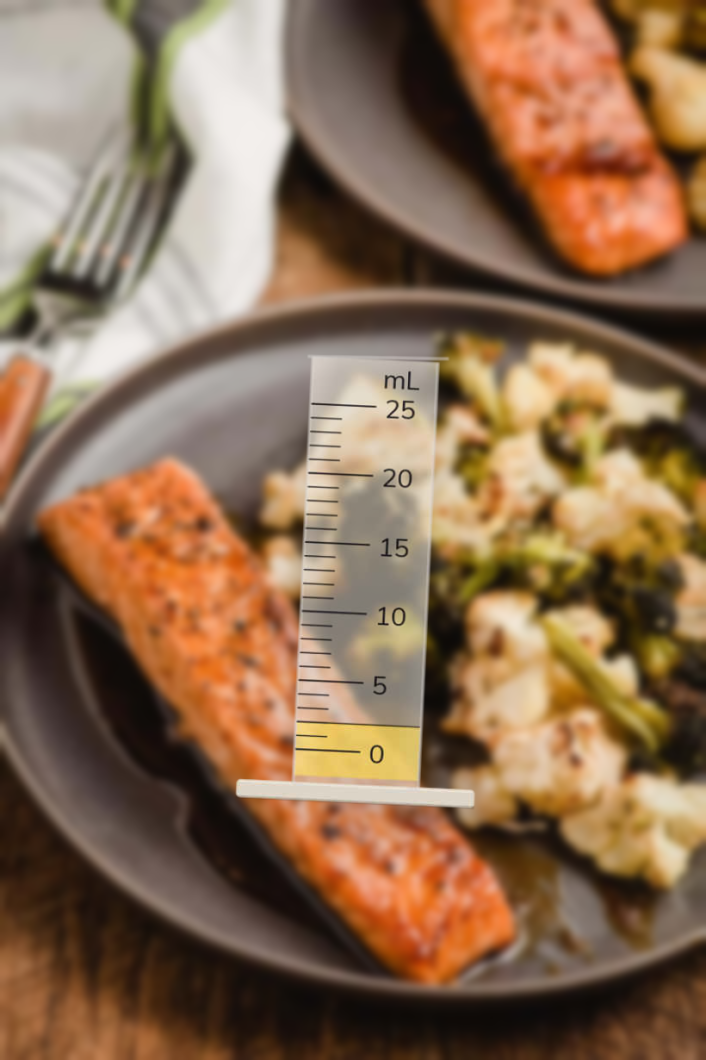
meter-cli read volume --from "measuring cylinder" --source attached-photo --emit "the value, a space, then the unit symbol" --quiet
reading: 2 mL
